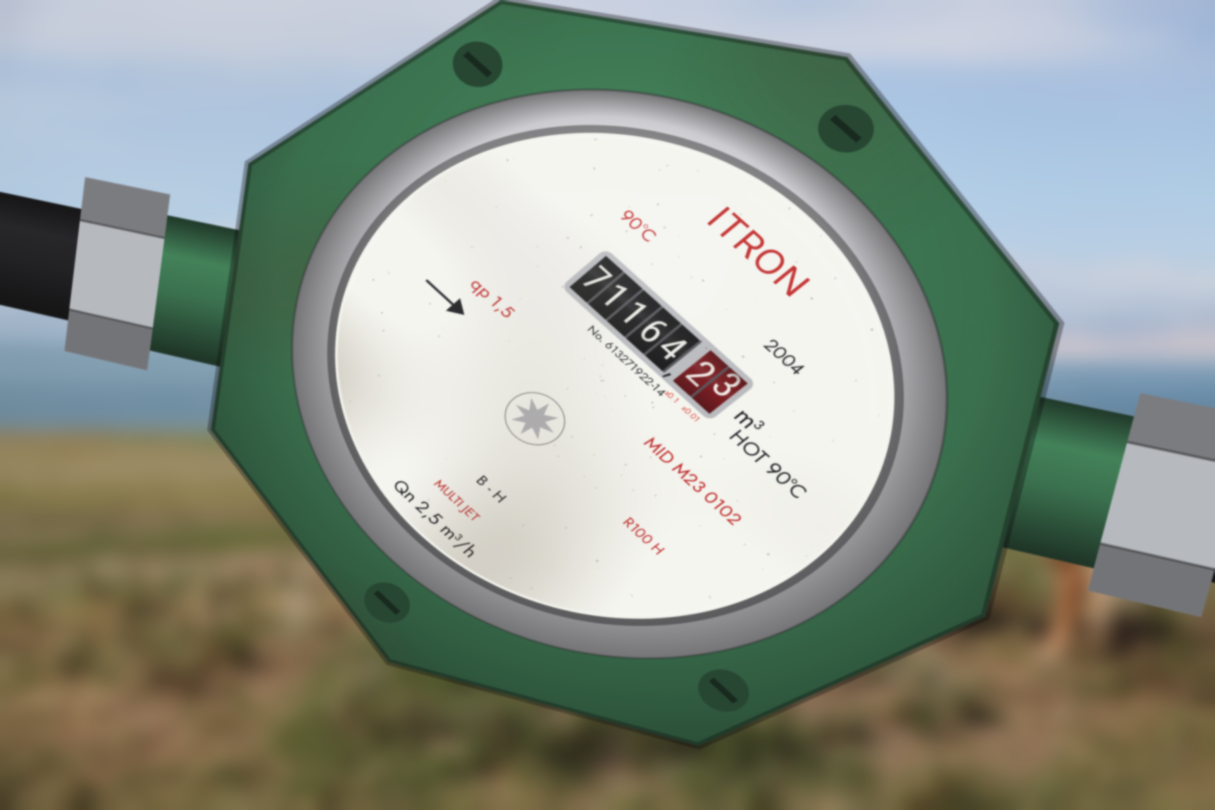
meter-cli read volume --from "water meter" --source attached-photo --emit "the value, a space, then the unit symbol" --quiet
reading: 71164.23 m³
